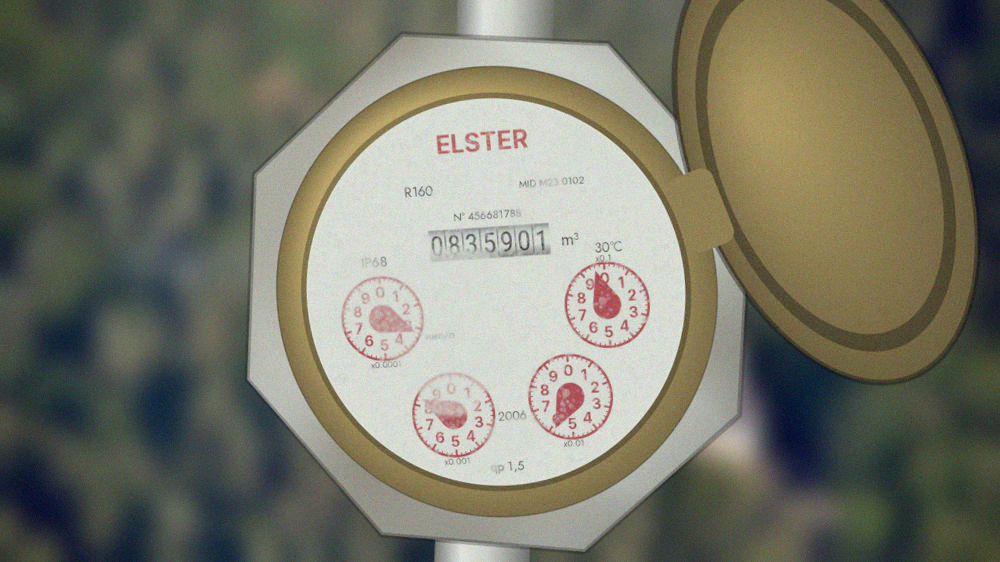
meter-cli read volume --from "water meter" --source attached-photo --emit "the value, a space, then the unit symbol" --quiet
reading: 835900.9583 m³
